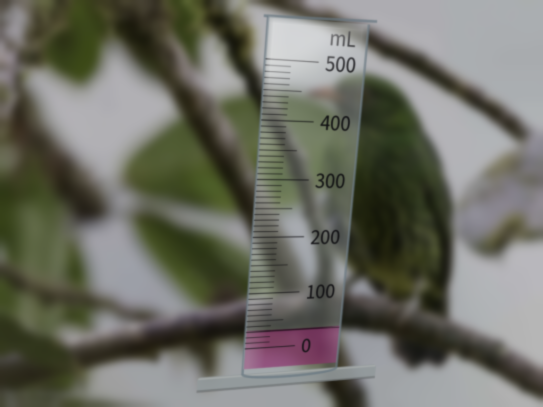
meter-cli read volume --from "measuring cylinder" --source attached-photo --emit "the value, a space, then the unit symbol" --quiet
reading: 30 mL
